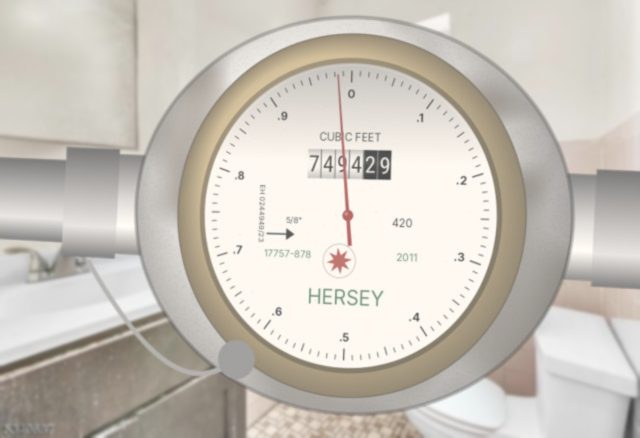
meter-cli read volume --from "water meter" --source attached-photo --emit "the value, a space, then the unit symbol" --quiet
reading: 749428.98 ft³
